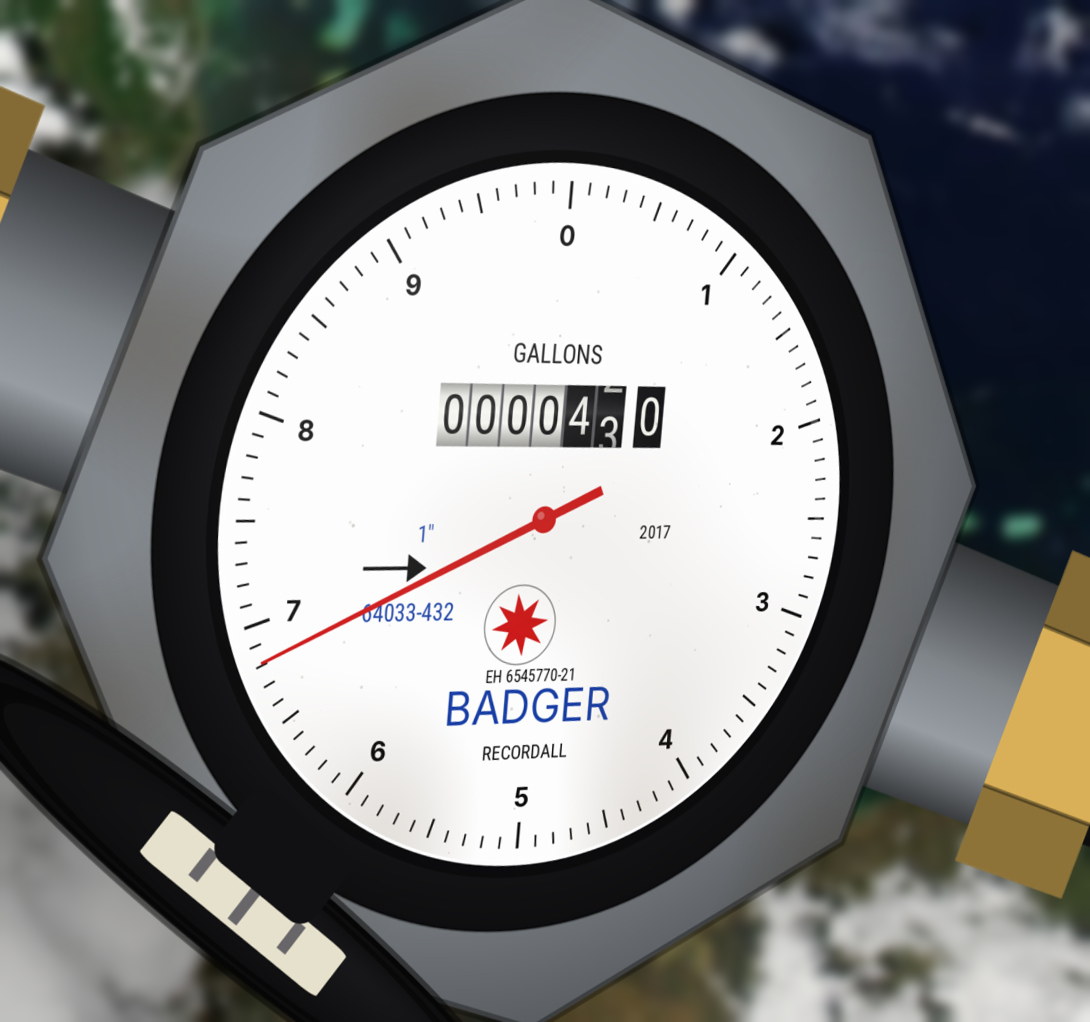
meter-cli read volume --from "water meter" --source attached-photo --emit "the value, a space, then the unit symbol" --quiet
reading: 426.8 gal
